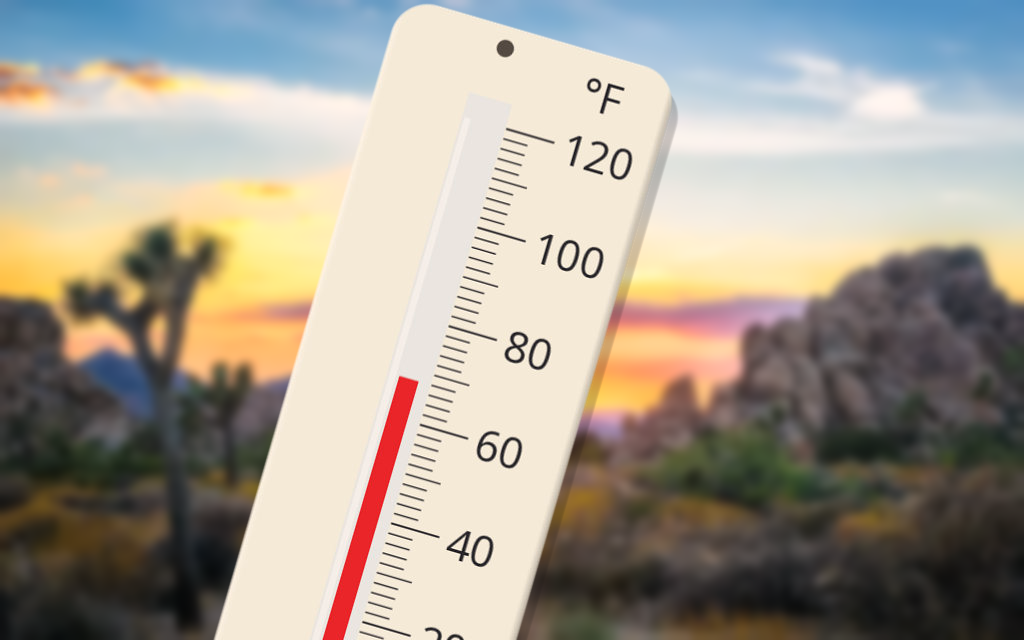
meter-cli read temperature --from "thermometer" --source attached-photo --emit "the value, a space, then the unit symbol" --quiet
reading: 68 °F
